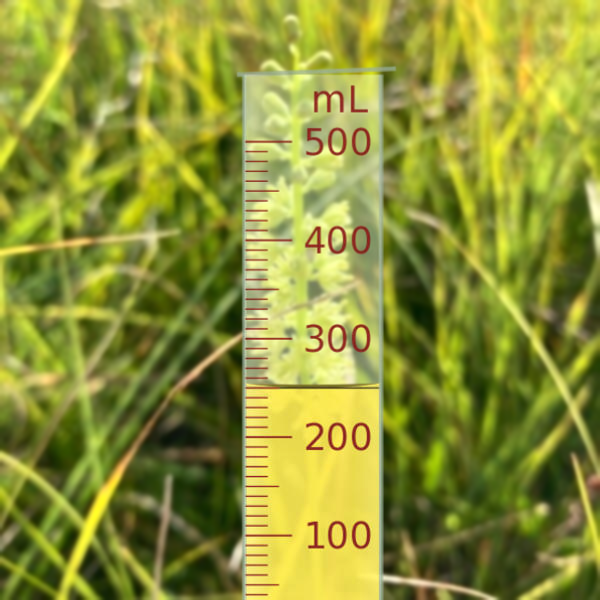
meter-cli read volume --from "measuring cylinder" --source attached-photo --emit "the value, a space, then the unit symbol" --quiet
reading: 250 mL
